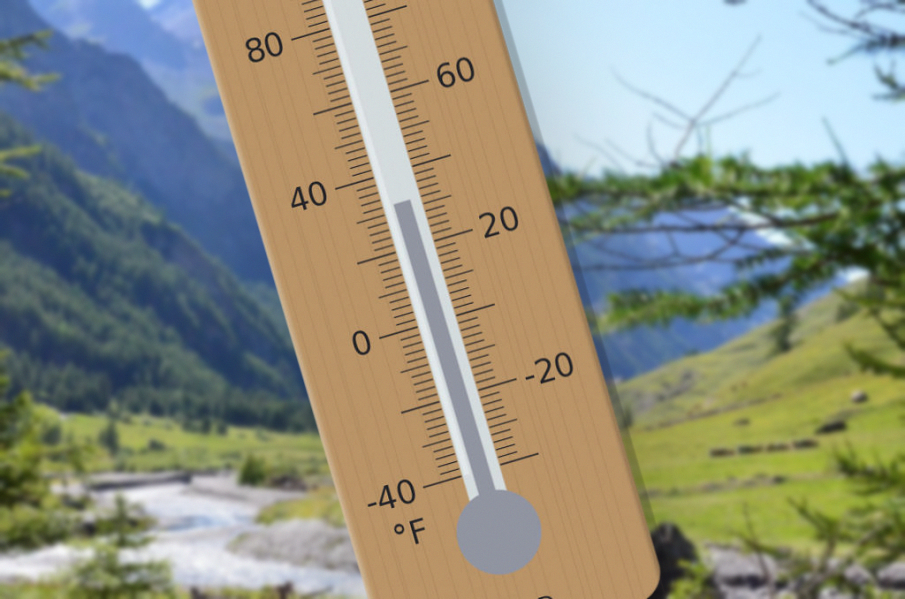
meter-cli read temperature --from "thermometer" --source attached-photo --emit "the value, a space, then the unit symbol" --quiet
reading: 32 °F
